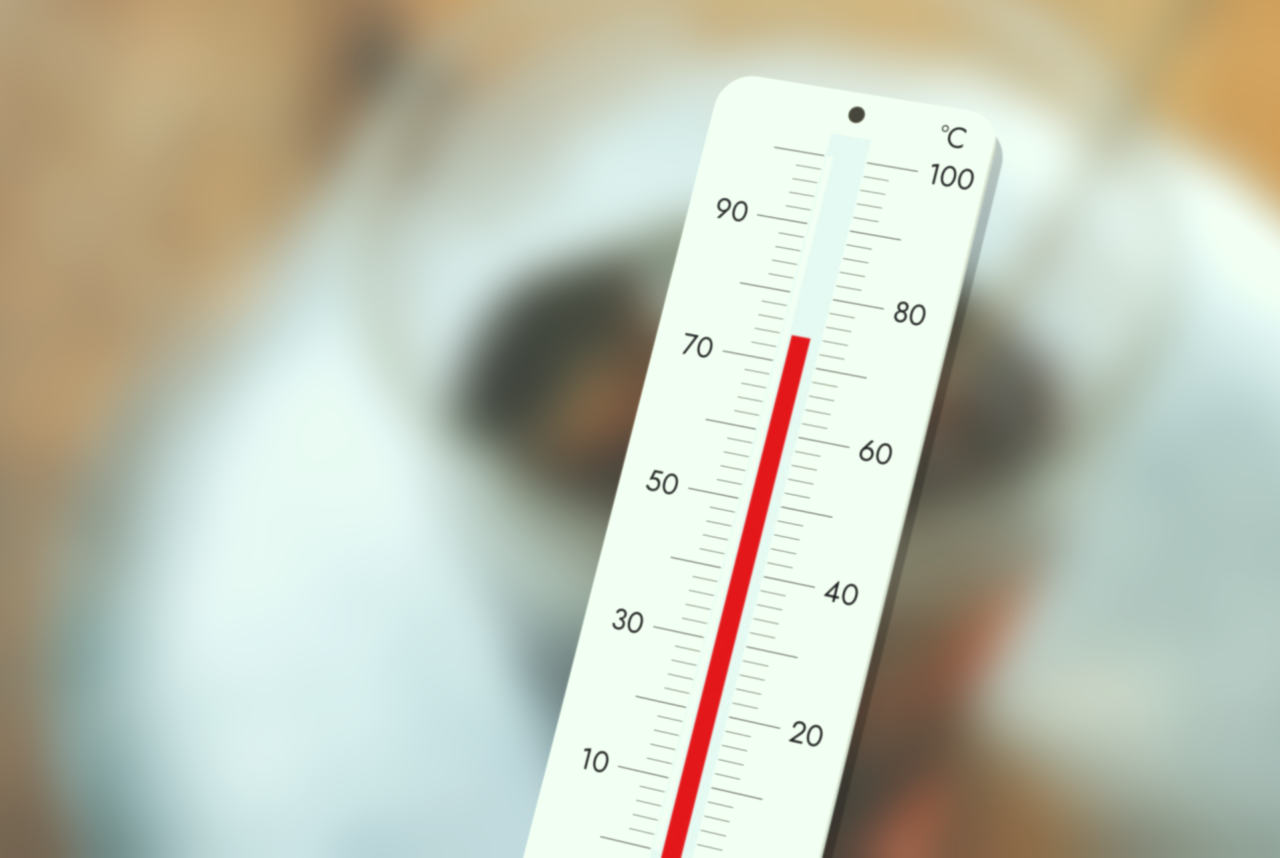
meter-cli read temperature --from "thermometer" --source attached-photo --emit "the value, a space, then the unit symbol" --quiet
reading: 74 °C
